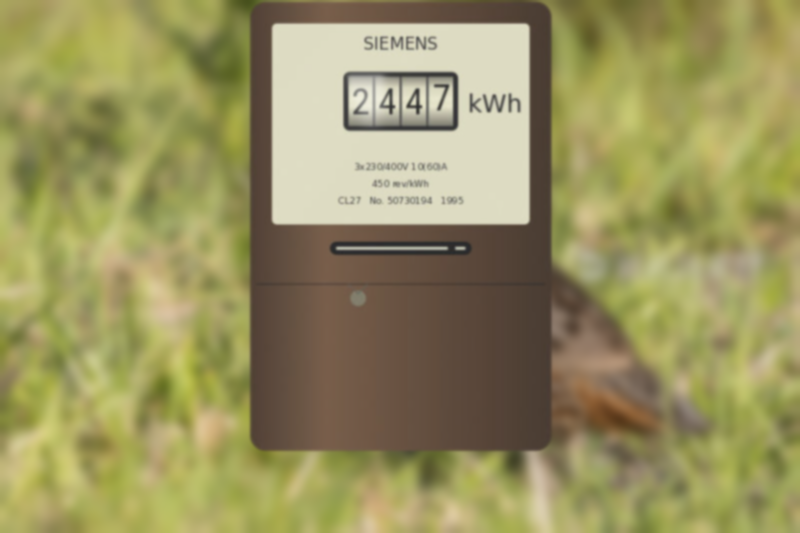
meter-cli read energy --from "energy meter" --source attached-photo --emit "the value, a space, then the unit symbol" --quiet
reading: 2447 kWh
